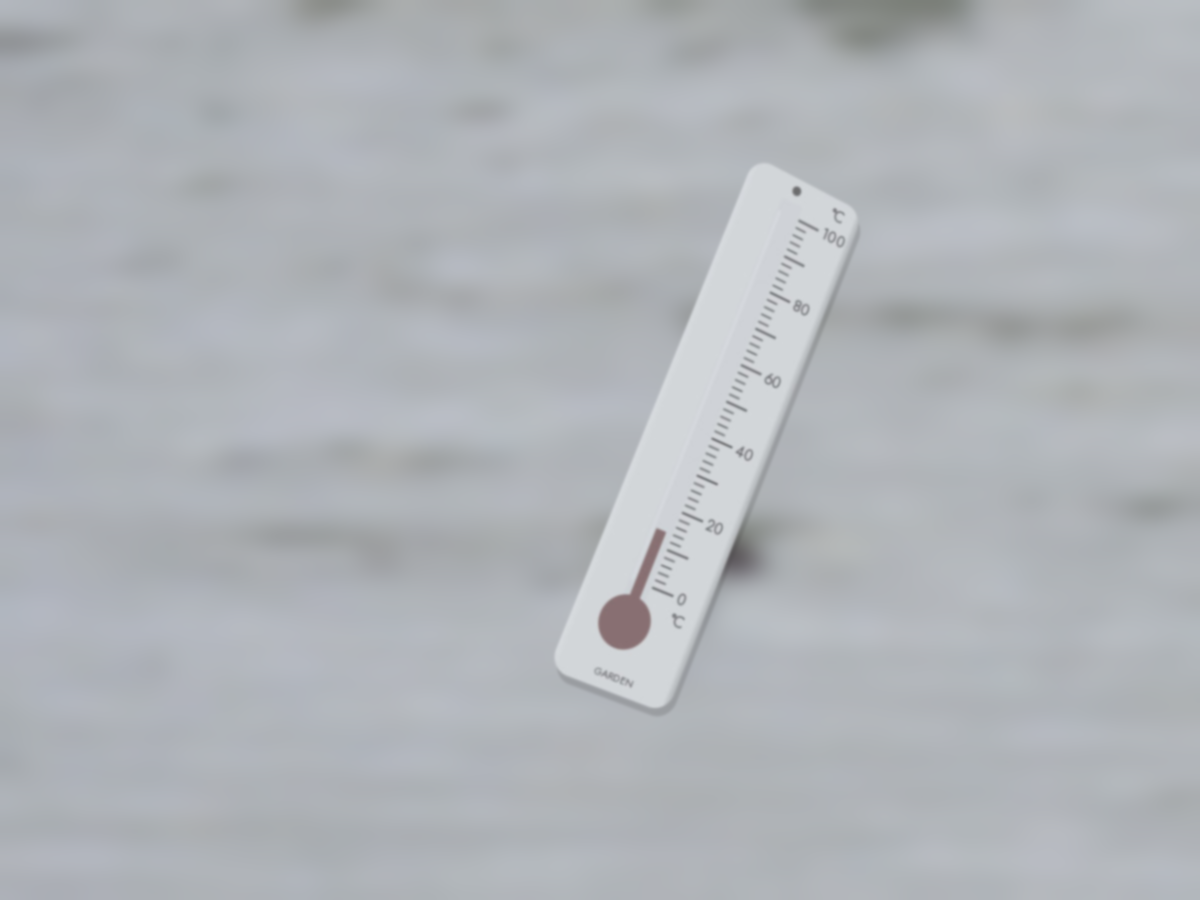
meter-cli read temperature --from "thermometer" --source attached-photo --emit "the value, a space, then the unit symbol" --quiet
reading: 14 °C
